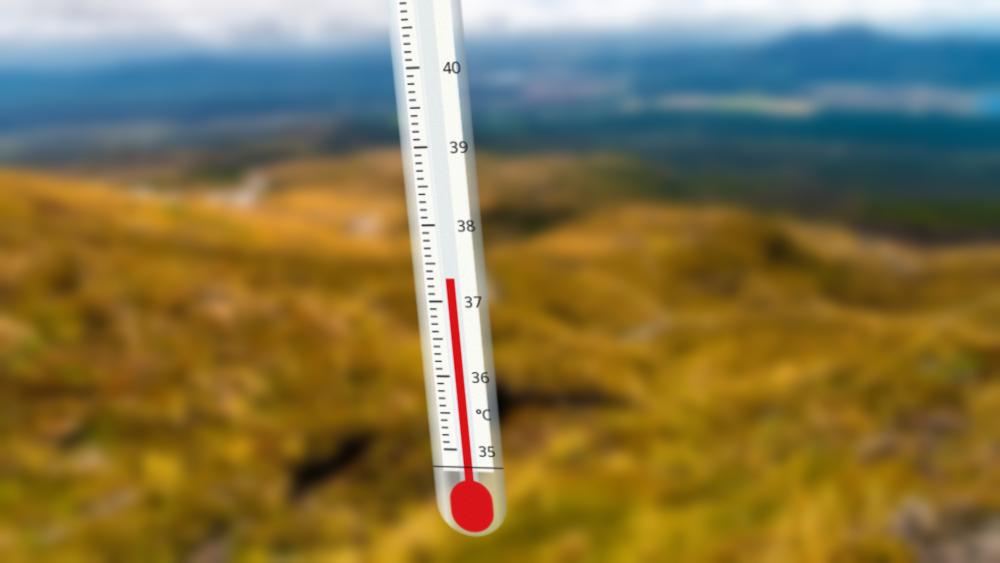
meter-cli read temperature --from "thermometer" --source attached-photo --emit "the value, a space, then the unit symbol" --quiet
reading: 37.3 °C
